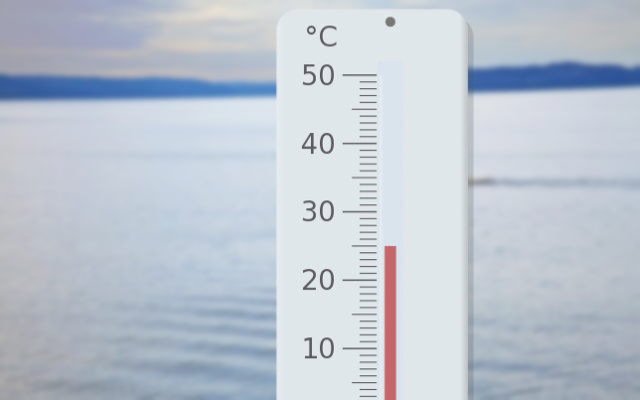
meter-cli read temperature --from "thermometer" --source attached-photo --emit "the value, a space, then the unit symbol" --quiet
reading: 25 °C
